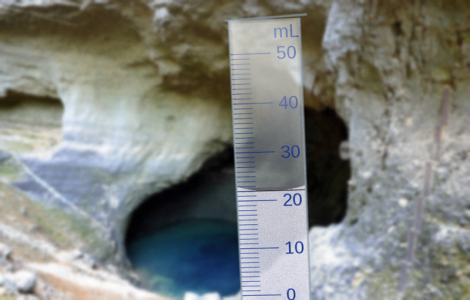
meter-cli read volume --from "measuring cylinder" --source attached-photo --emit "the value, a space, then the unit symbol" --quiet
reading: 22 mL
